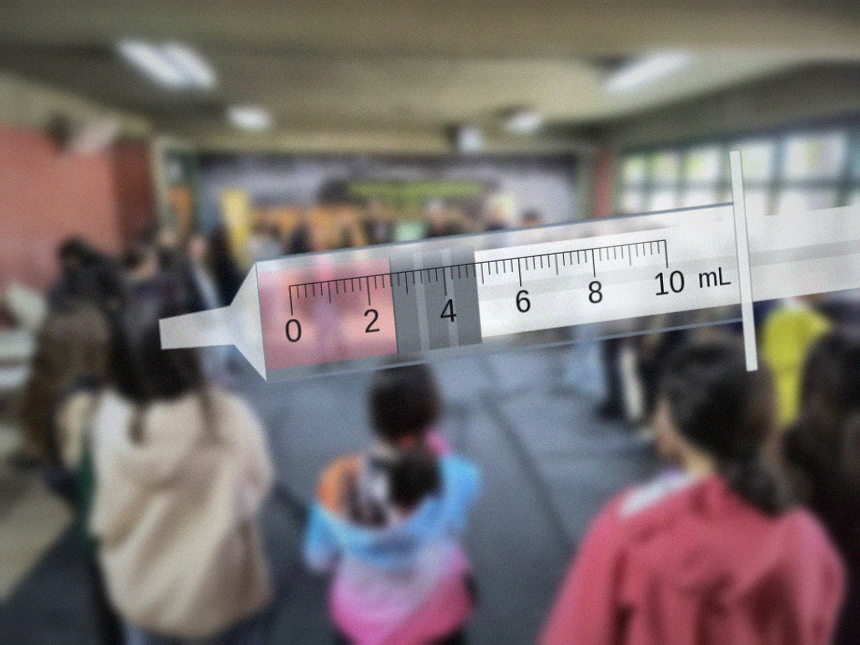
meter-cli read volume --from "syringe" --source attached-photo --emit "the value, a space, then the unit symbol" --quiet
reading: 2.6 mL
